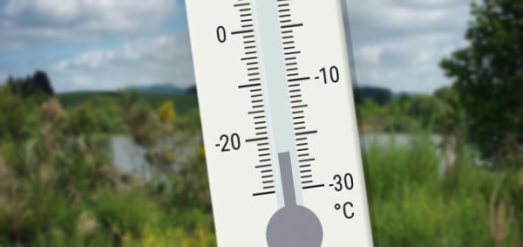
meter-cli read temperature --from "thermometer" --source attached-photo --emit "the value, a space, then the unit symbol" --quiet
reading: -23 °C
